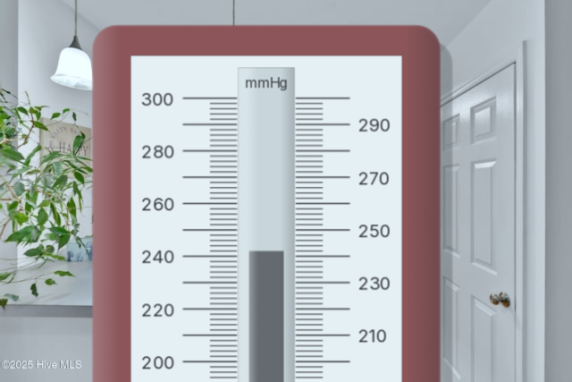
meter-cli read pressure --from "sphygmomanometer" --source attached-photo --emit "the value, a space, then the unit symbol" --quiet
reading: 242 mmHg
